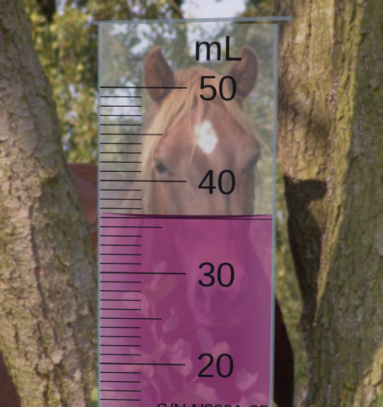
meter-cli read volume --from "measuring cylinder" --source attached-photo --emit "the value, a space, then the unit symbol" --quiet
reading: 36 mL
